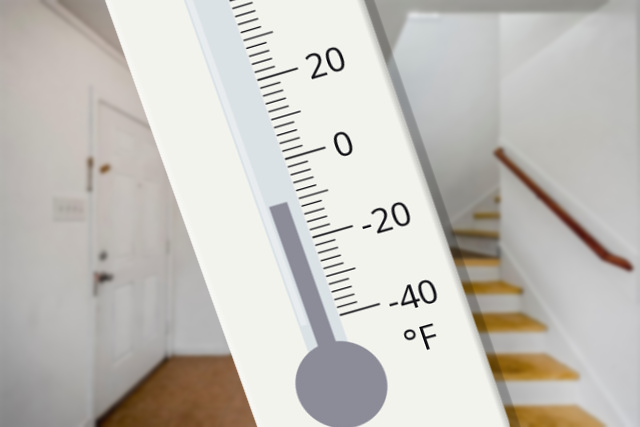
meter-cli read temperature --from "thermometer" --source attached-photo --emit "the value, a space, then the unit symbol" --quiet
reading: -10 °F
